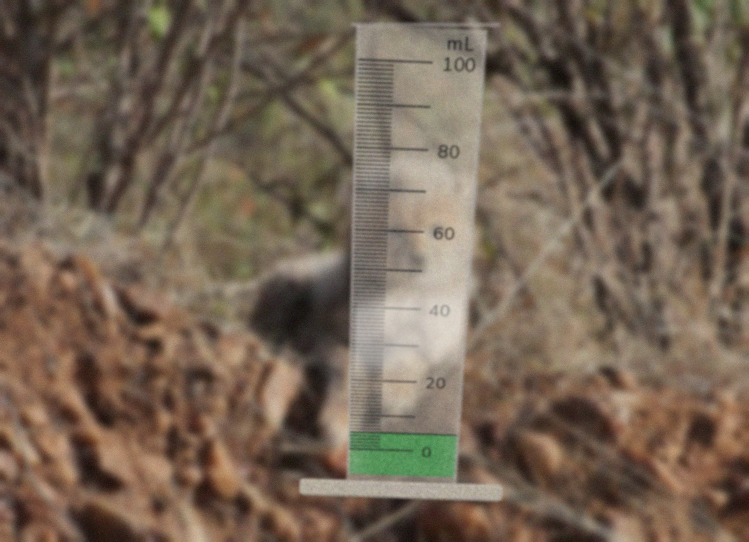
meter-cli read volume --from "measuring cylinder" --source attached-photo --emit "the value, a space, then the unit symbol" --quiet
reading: 5 mL
